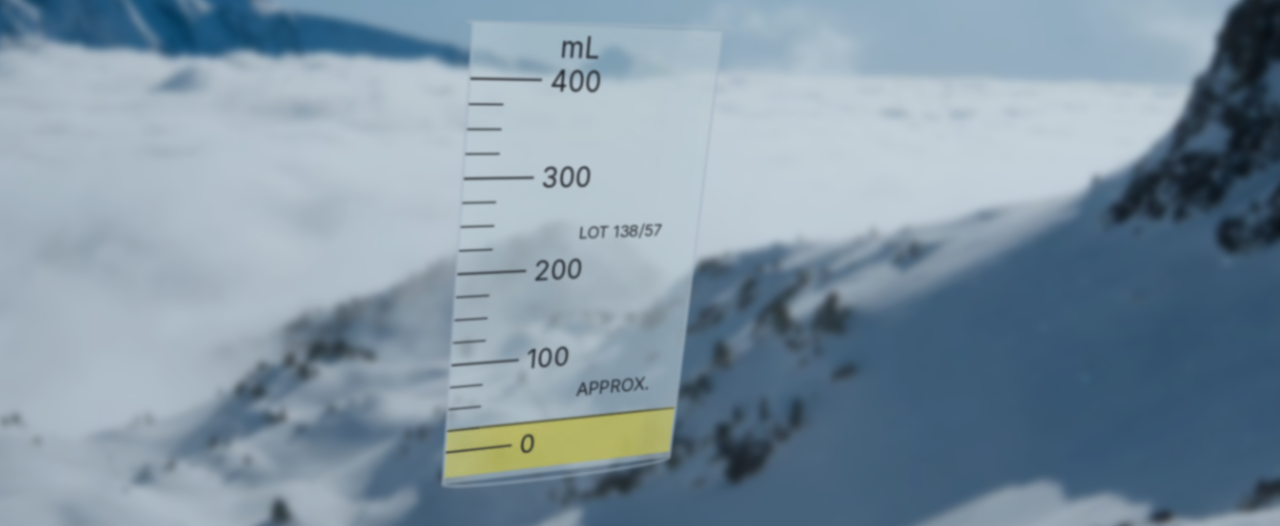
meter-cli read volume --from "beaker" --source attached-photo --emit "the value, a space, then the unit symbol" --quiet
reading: 25 mL
